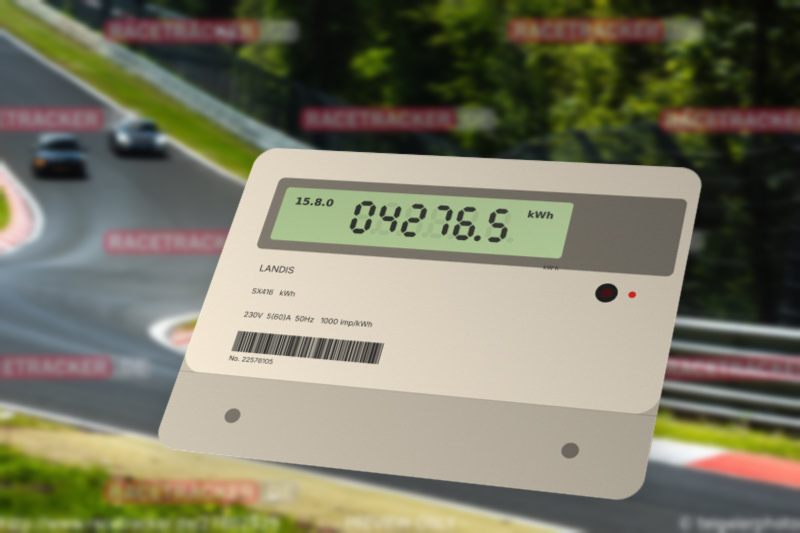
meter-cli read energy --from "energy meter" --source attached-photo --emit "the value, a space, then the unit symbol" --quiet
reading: 4276.5 kWh
